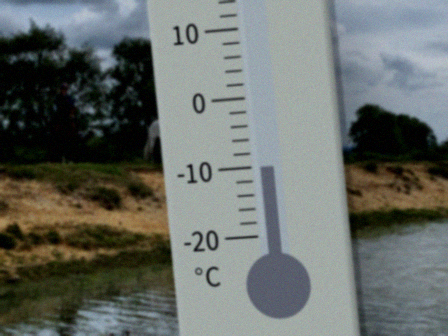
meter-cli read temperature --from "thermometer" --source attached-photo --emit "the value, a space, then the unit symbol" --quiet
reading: -10 °C
